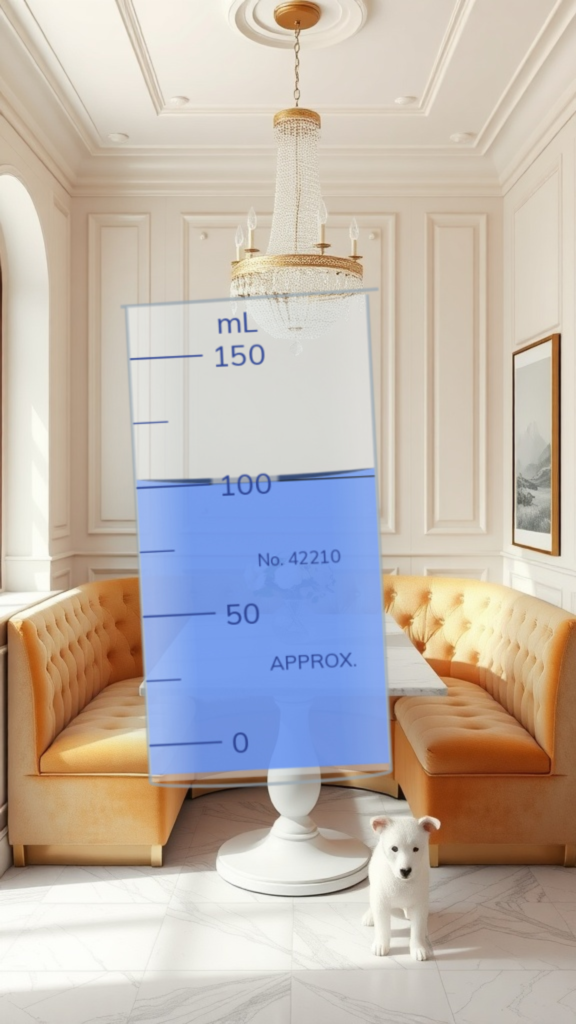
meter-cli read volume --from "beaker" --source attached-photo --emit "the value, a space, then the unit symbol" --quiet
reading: 100 mL
